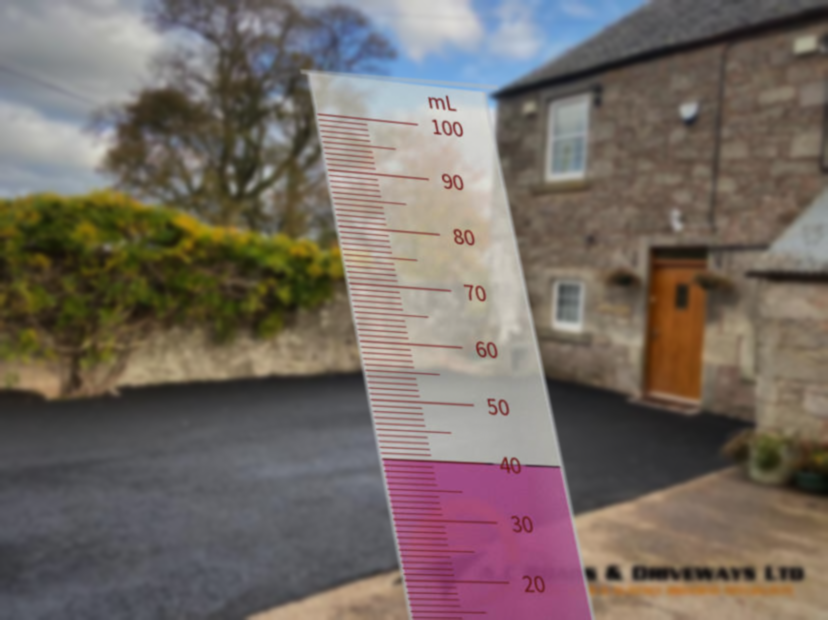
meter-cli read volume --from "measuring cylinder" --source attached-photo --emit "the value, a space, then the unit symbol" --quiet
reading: 40 mL
